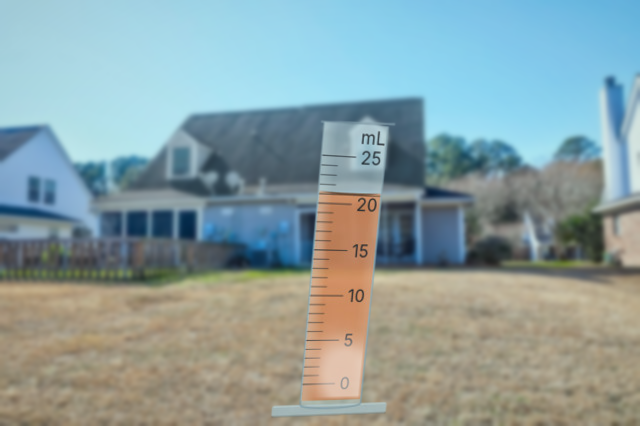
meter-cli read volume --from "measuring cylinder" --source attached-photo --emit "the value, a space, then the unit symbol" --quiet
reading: 21 mL
